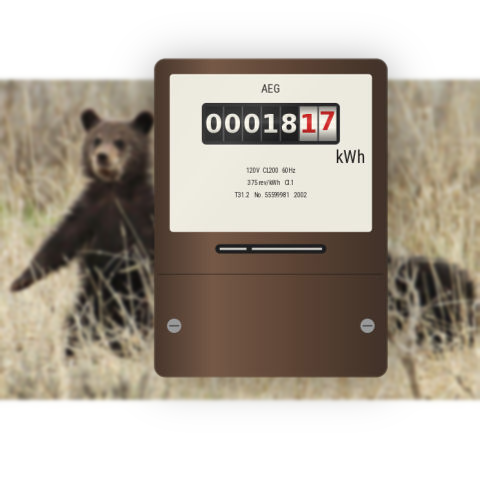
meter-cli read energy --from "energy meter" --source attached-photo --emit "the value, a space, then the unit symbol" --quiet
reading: 18.17 kWh
